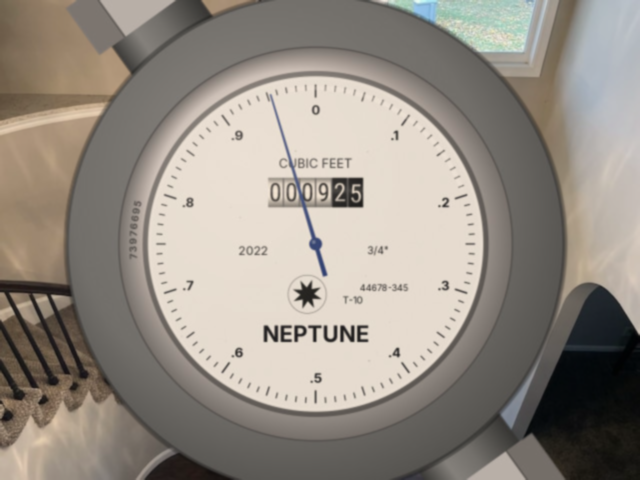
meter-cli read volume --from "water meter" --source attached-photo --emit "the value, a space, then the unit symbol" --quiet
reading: 924.95 ft³
